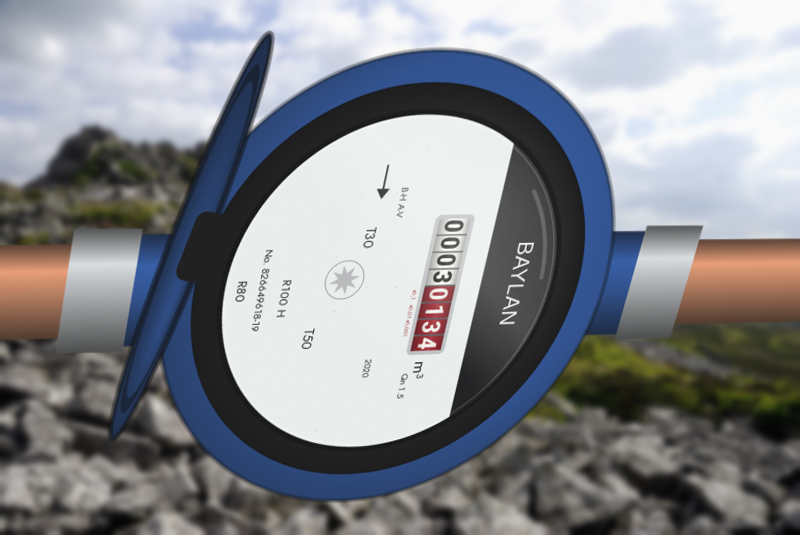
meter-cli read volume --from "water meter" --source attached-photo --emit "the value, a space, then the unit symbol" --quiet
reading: 3.0134 m³
